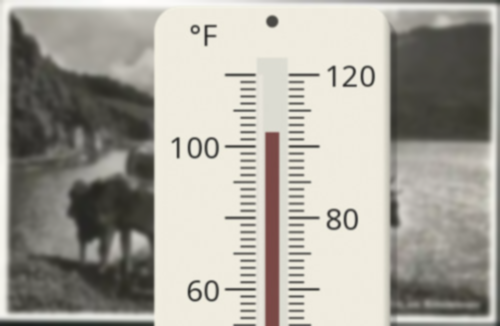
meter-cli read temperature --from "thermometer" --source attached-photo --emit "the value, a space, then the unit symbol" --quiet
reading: 104 °F
